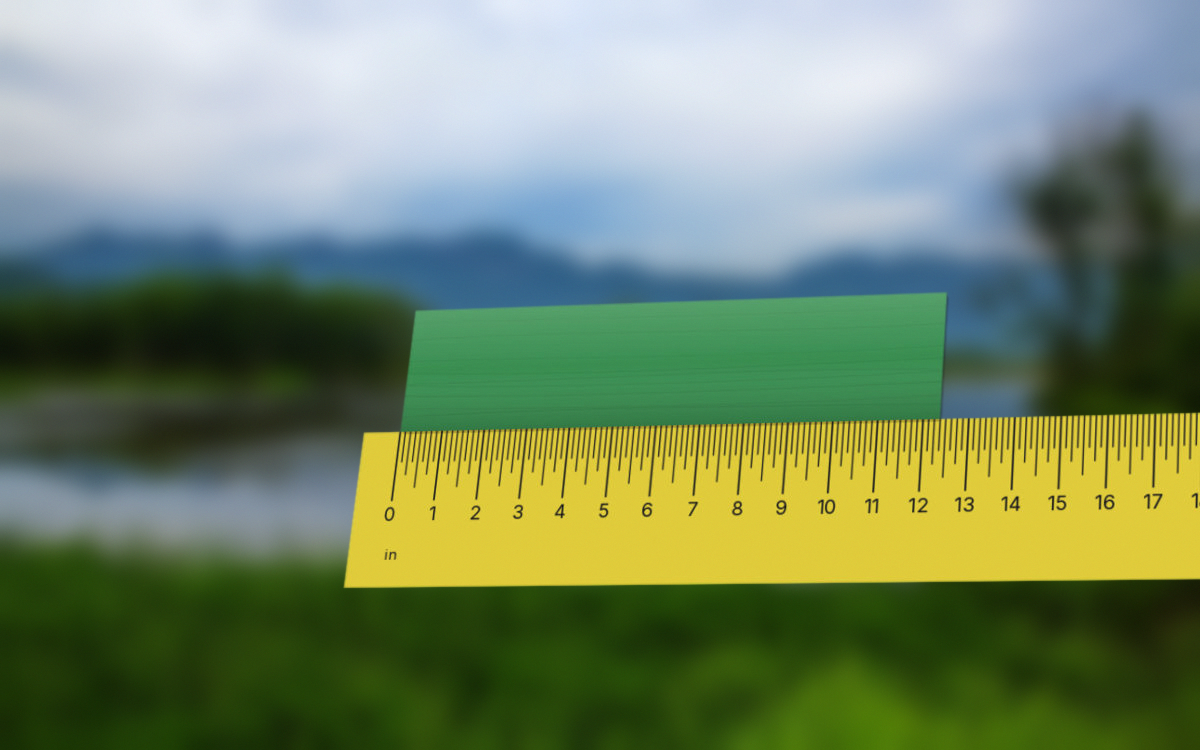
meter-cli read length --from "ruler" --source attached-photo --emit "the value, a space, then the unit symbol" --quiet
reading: 12.375 in
